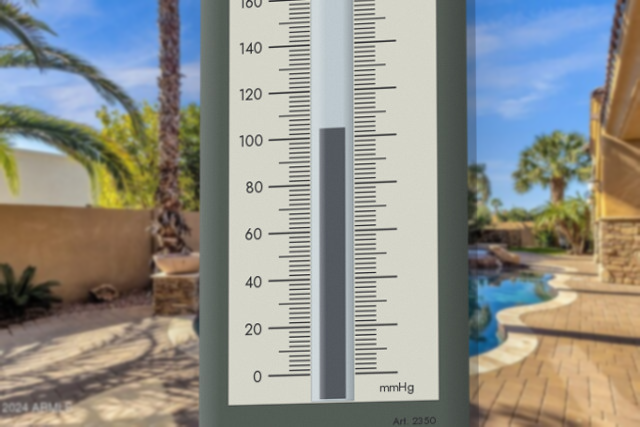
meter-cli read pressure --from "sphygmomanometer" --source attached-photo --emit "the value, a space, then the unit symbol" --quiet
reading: 104 mmHg
